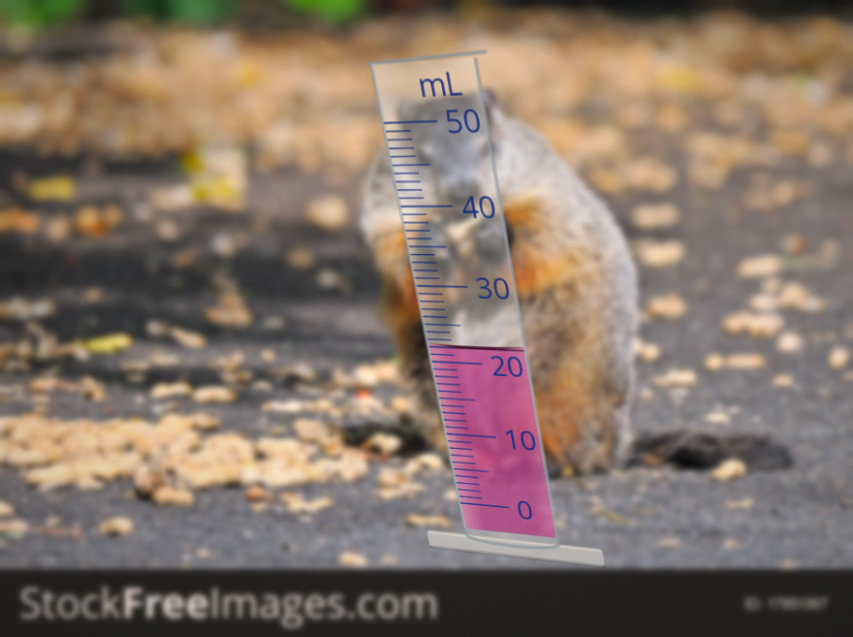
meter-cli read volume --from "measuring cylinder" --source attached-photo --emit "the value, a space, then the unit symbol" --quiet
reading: 22 mL
